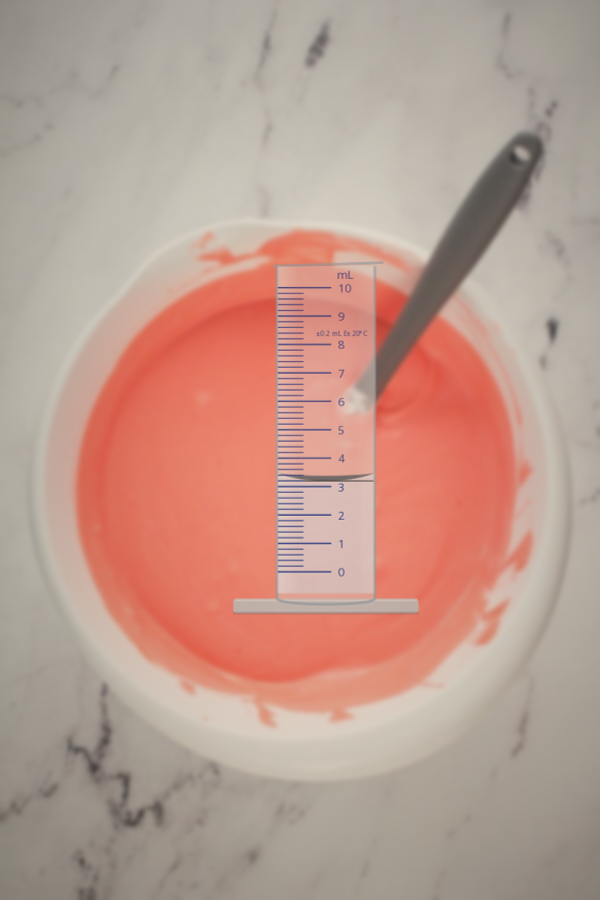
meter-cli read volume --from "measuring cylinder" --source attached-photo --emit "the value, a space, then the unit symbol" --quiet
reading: 3.2 mL
